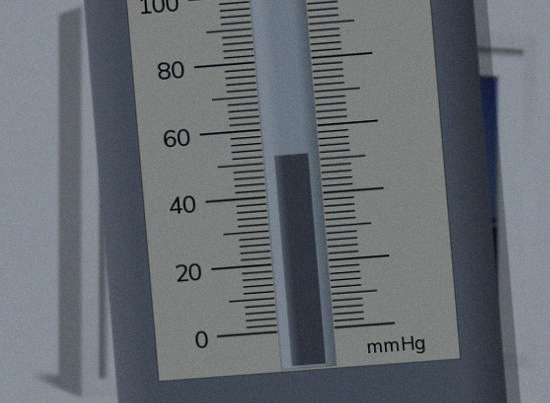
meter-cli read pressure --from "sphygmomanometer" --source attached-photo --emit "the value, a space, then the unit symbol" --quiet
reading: 52 mmHg
